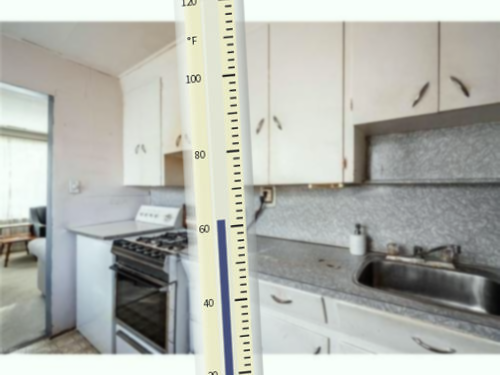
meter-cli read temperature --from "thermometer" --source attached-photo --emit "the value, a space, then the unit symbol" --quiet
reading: 62 °F
